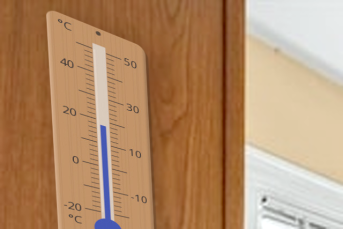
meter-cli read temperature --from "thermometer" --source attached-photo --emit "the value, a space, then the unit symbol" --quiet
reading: 18 °C
